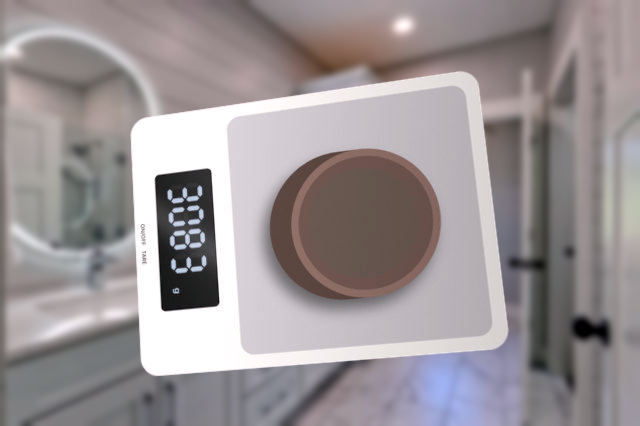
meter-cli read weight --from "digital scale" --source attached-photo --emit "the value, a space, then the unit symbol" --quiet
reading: 3083 g
